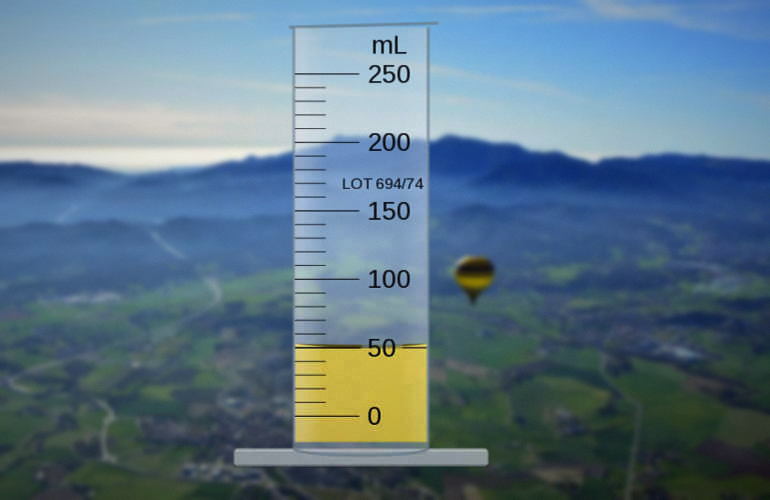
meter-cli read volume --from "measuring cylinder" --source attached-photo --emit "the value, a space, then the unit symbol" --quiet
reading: 50 mL
